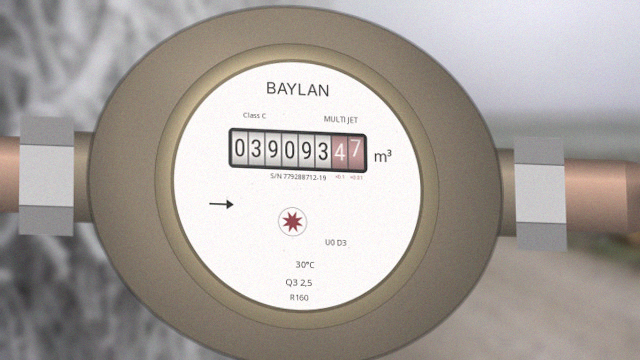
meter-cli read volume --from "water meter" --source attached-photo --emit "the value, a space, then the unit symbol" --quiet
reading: 39093.47 m³
